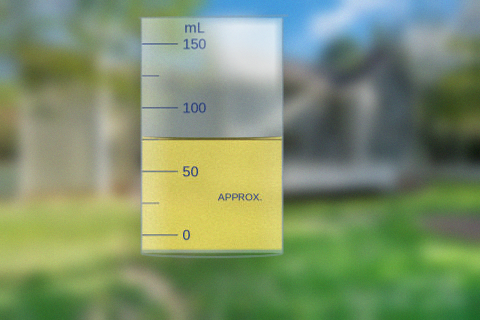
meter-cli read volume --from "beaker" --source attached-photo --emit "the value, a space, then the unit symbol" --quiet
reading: 75 mL
